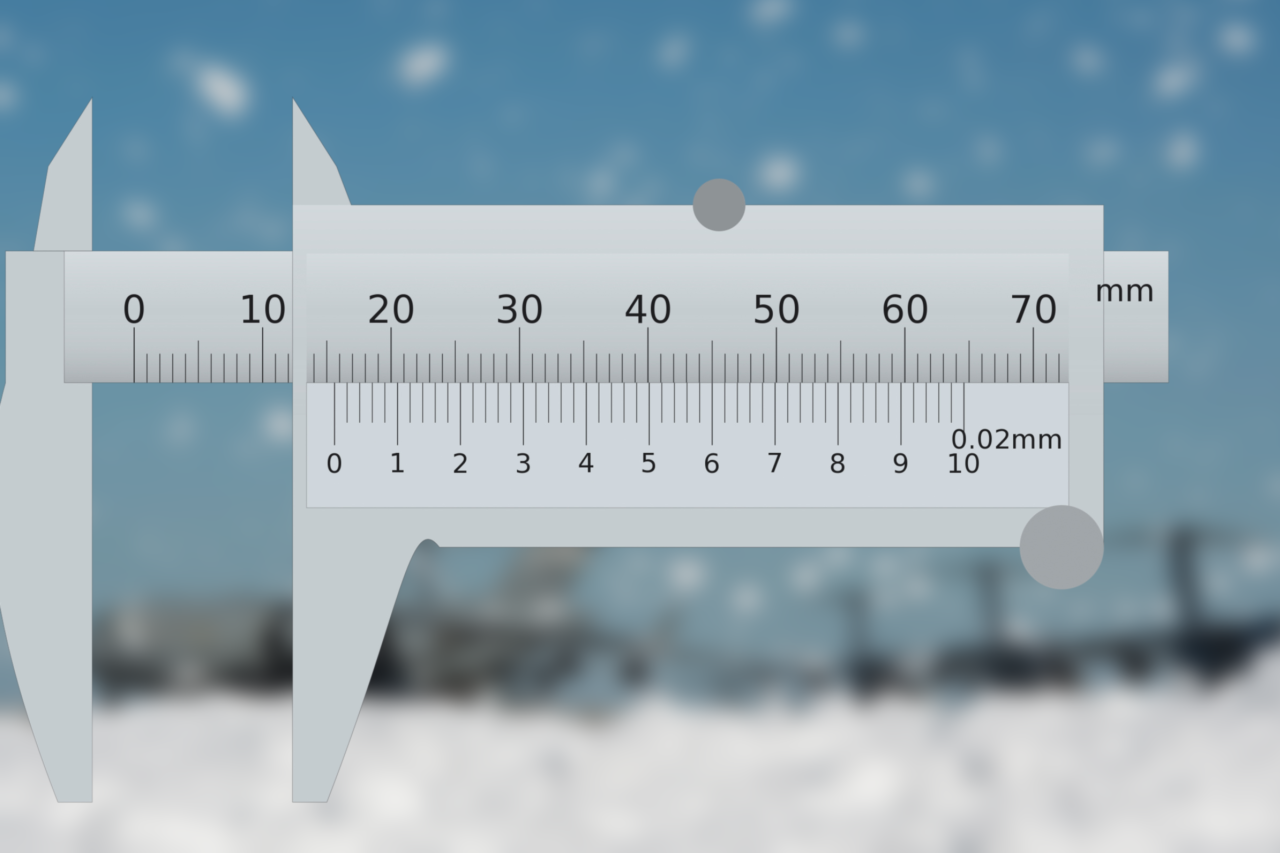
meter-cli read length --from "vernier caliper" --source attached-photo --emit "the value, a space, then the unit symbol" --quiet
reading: 15.6 mm
